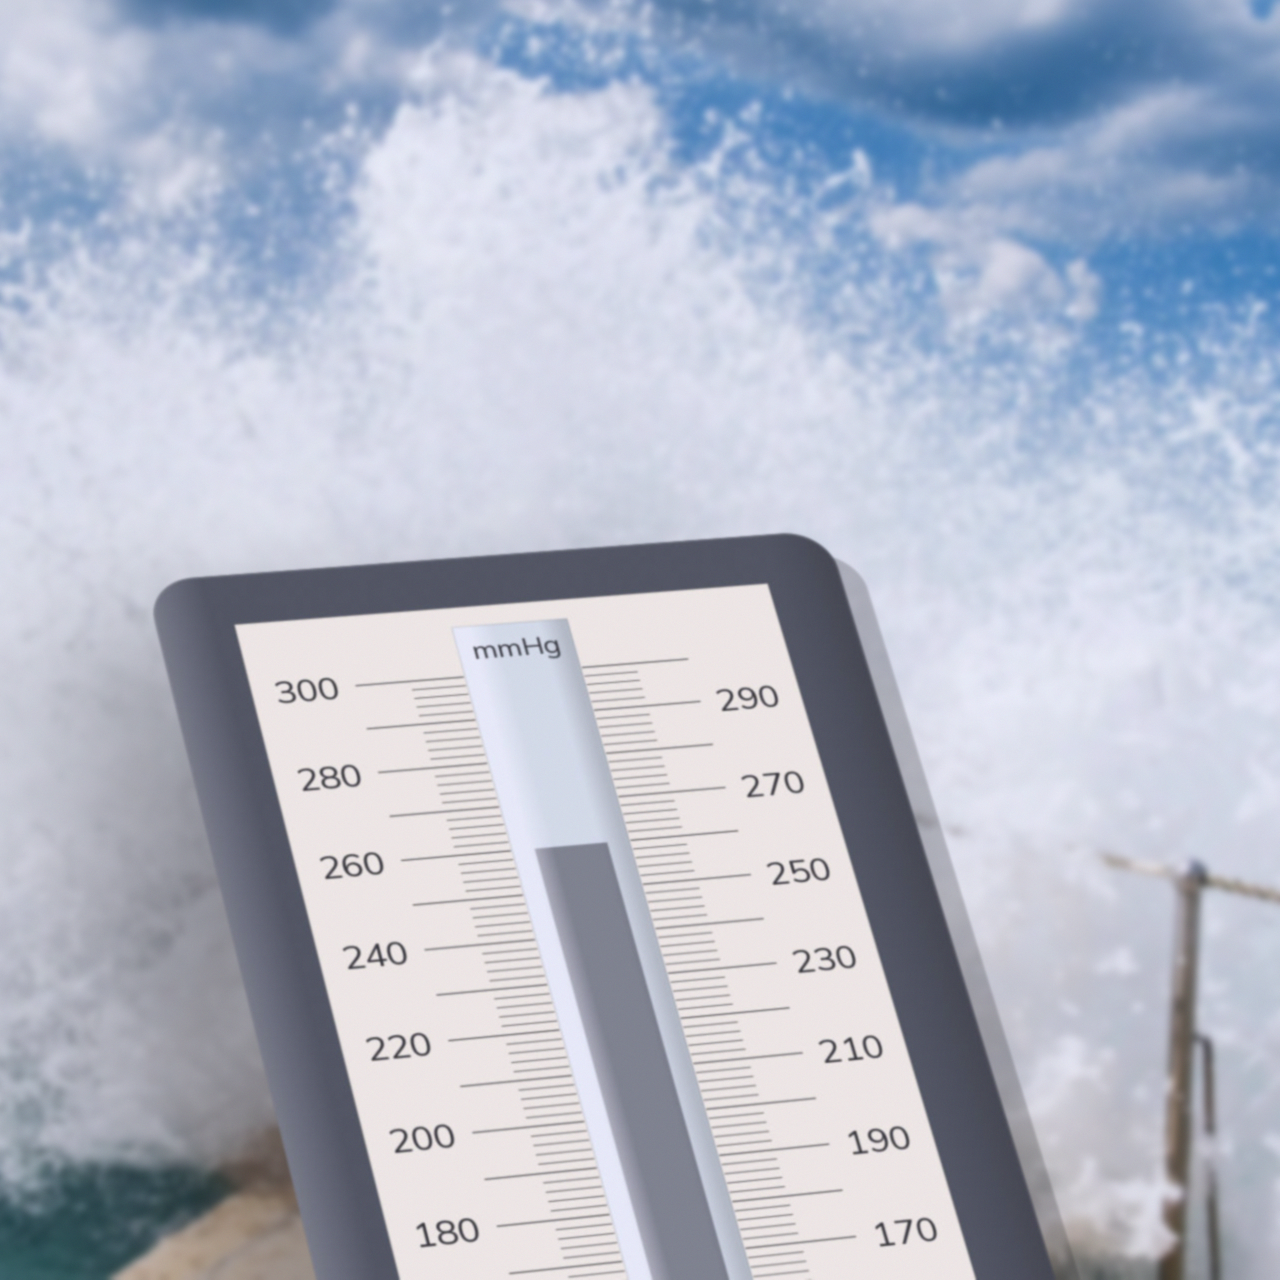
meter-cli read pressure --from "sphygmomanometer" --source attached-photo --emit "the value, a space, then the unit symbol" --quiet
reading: 260 mmHg
